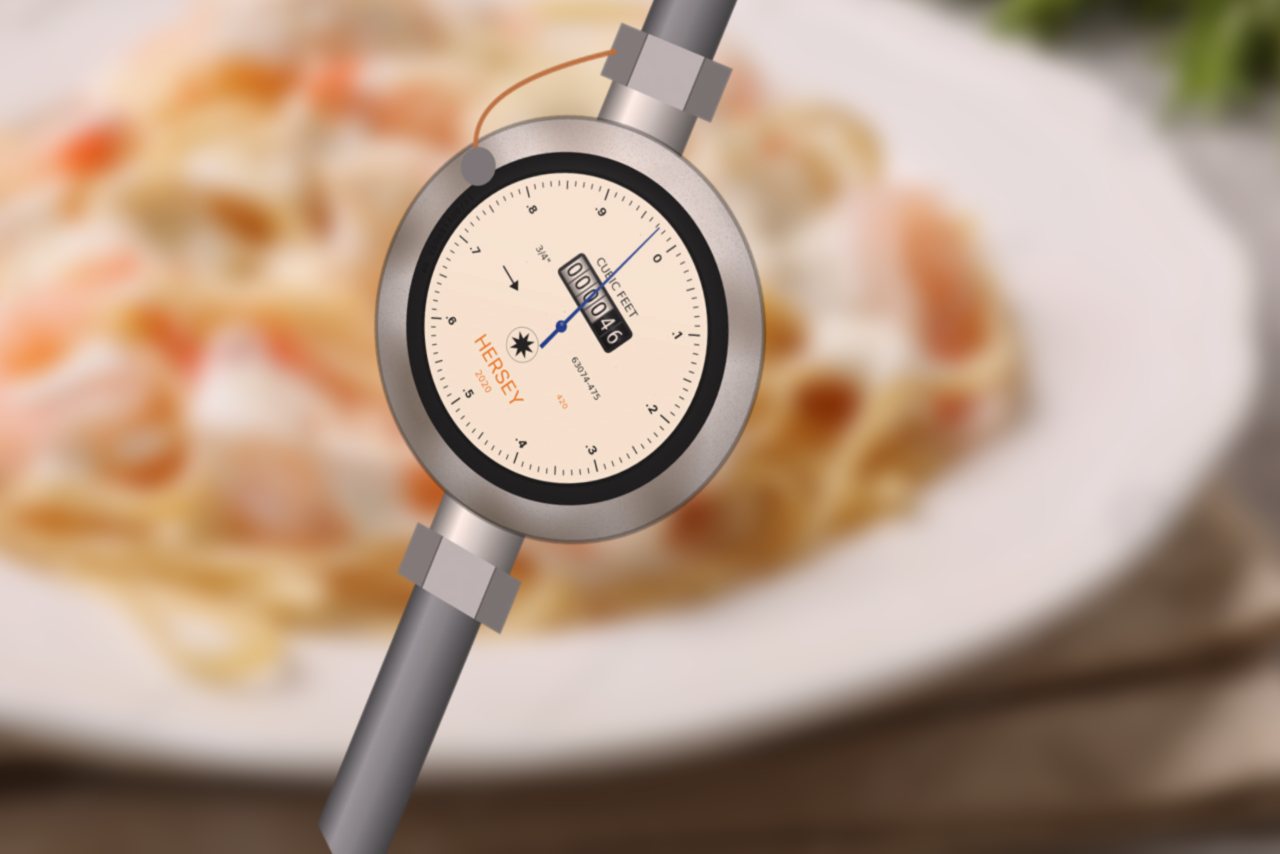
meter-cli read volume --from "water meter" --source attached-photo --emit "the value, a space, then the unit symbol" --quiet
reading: 45.97 ft³
